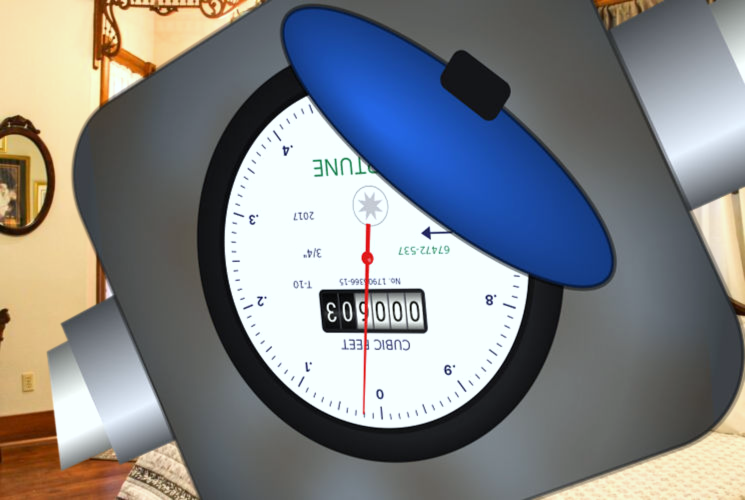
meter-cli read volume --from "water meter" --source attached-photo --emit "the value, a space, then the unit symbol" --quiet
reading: 603.02 ft³
